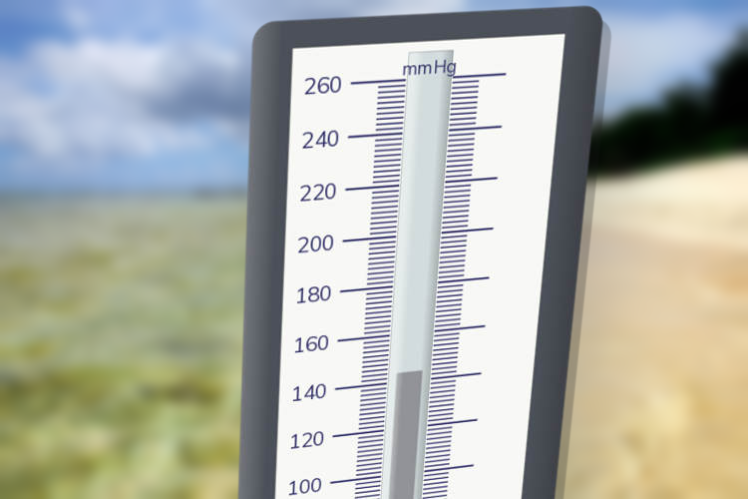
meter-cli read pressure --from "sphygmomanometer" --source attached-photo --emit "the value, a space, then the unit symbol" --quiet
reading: 144 mmHg
